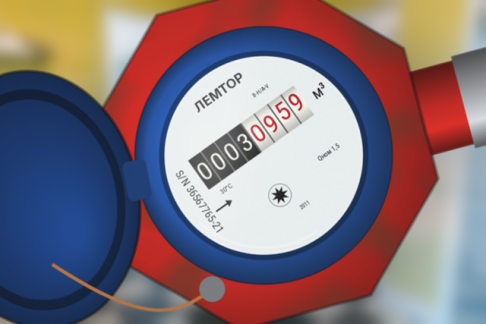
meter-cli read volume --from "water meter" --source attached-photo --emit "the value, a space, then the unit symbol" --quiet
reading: 3.0959 m³
